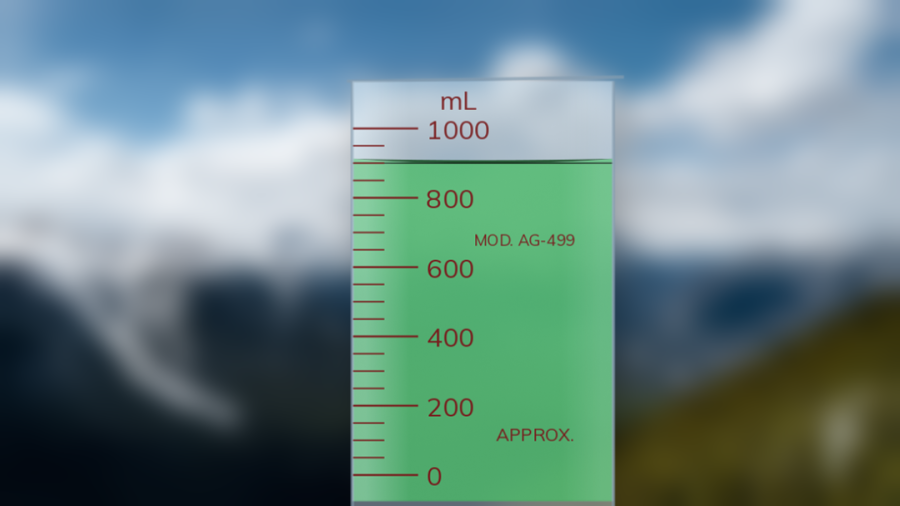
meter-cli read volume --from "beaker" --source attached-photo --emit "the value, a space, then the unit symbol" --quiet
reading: 900 mL
